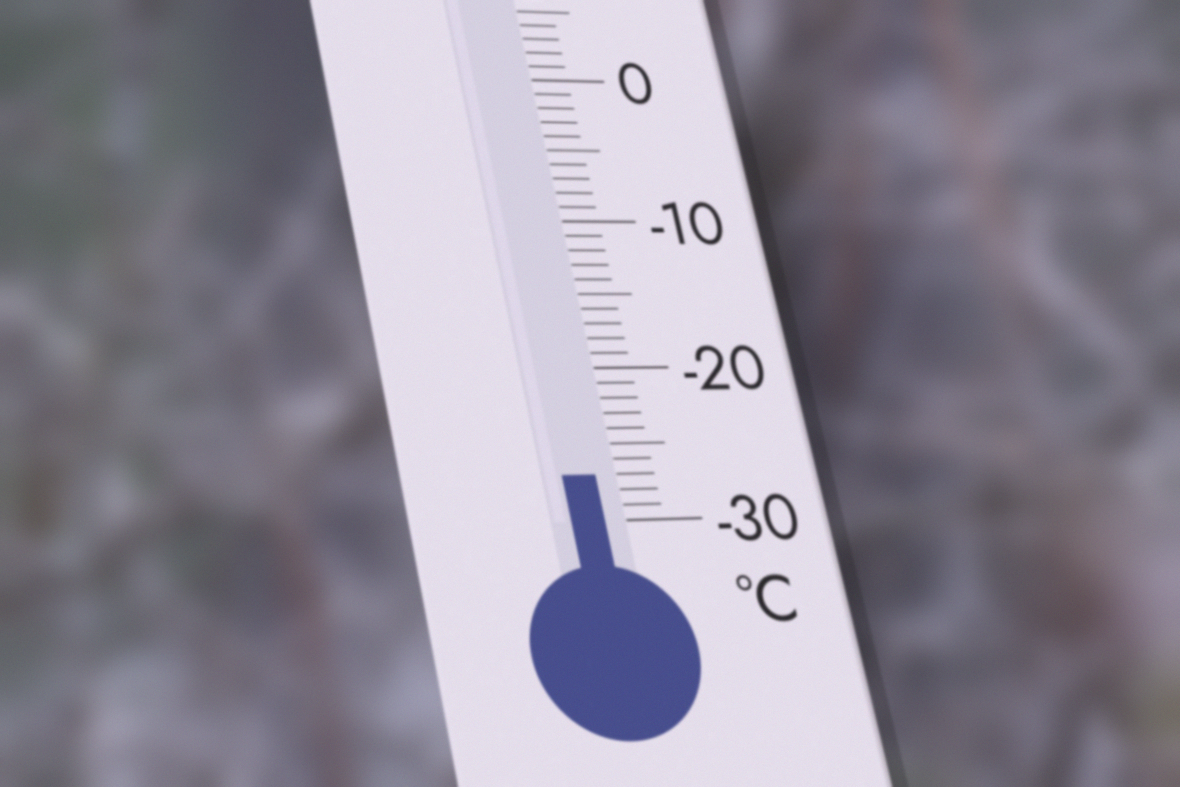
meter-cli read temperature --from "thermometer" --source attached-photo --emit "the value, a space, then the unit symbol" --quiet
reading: -27 °C
